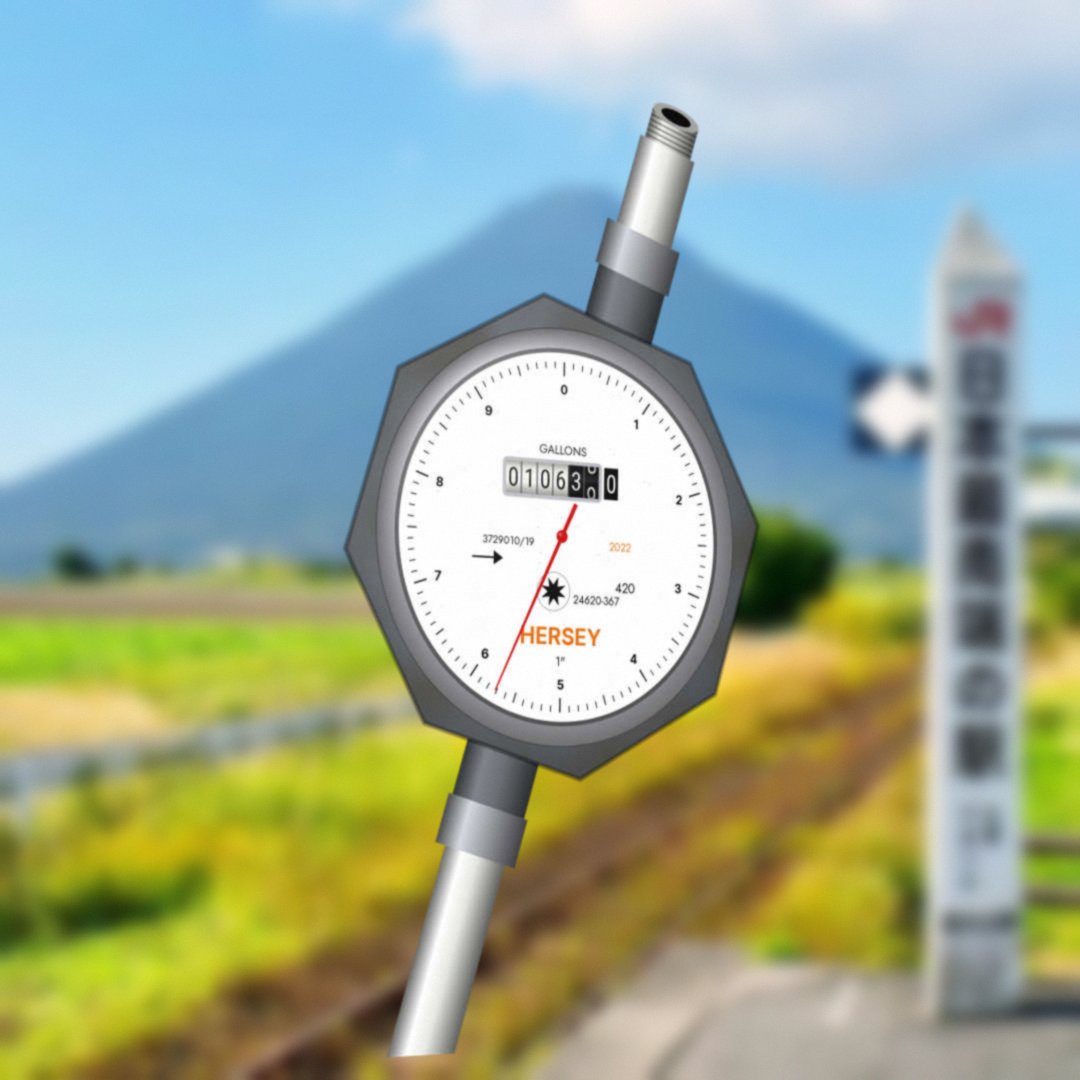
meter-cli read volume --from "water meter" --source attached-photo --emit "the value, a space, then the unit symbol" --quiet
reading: 106385.7 gal
